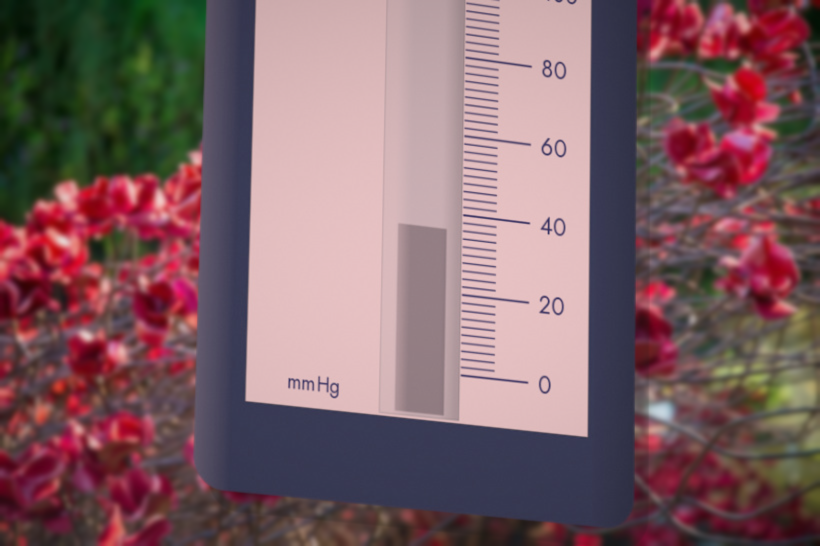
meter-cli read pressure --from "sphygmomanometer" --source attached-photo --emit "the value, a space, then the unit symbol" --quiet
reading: 36 mmHg
